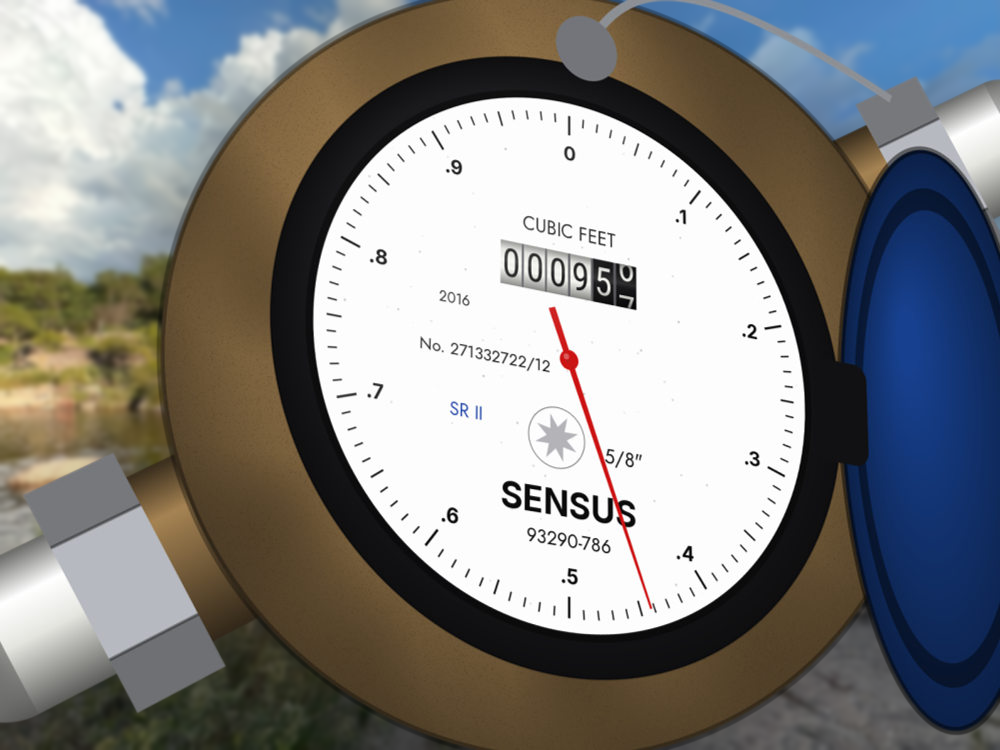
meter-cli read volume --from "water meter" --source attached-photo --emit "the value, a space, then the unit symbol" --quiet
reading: 956.44 ft³
